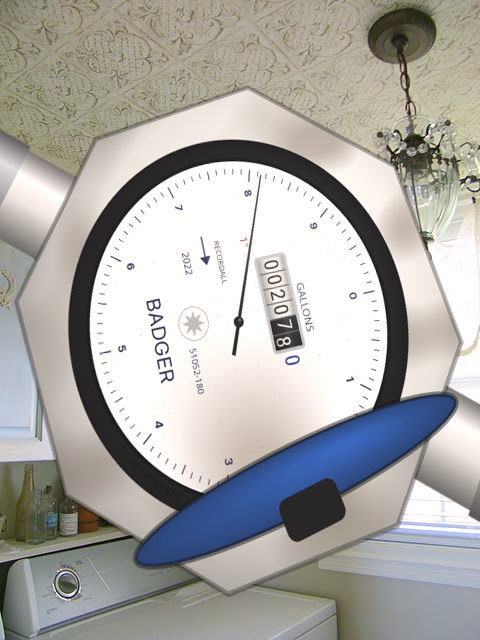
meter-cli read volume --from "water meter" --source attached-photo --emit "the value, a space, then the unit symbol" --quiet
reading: 20778.1 gal
